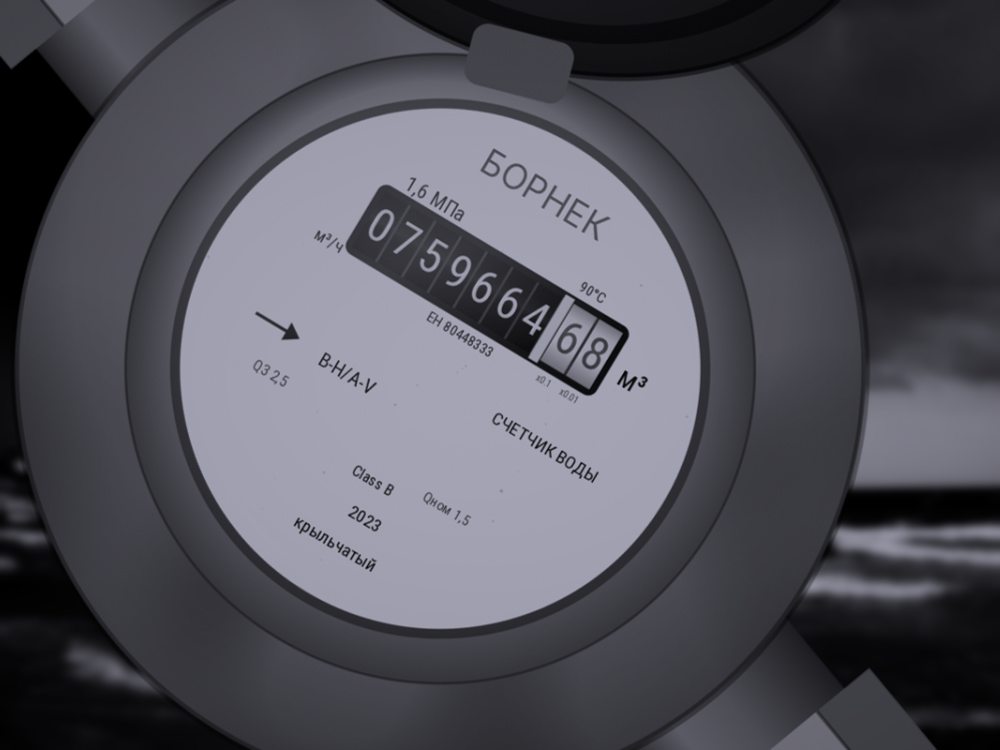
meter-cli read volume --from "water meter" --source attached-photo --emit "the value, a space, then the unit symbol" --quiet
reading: 759664.68 m³
